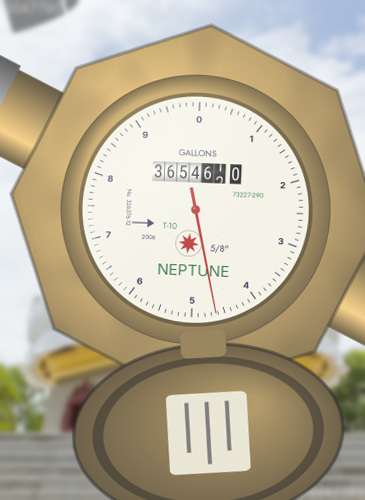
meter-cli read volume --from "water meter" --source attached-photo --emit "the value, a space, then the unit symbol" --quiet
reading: 3654614.6 gal
